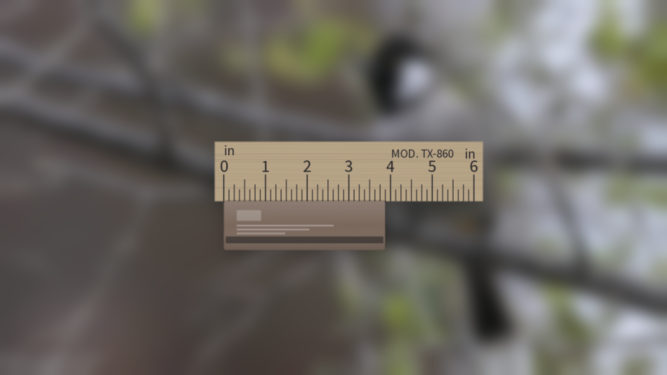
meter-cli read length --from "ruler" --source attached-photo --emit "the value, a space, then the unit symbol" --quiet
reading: 3.875 in
